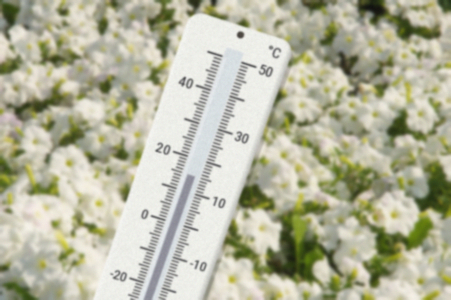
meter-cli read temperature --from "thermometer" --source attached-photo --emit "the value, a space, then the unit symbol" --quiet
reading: 15 °C
